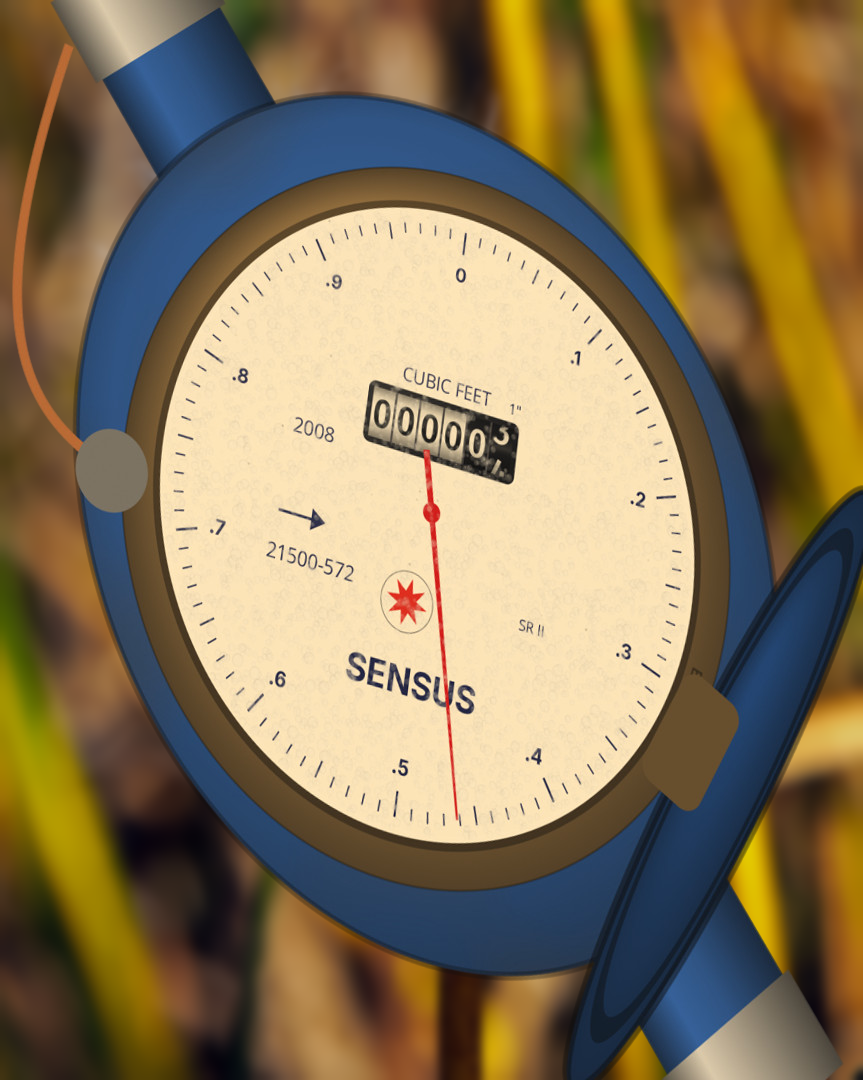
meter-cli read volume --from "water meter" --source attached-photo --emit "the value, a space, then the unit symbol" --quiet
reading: 3.46 ft³
